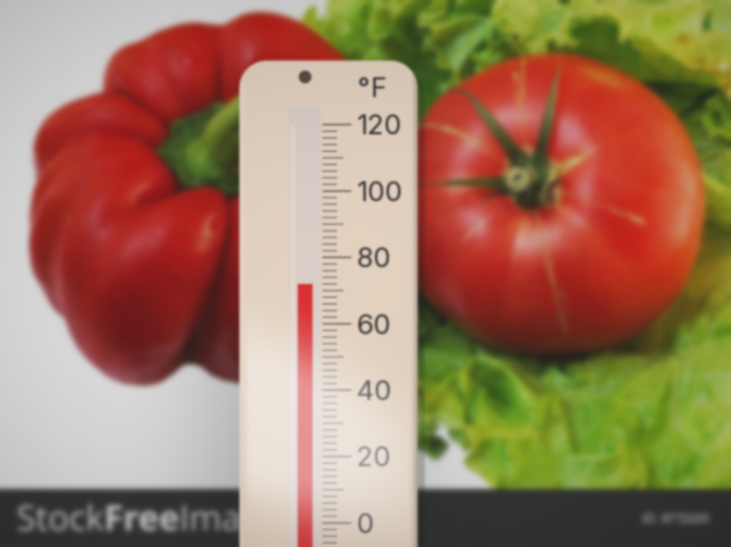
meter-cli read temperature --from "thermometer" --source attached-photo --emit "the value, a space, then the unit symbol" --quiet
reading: 72 °F
